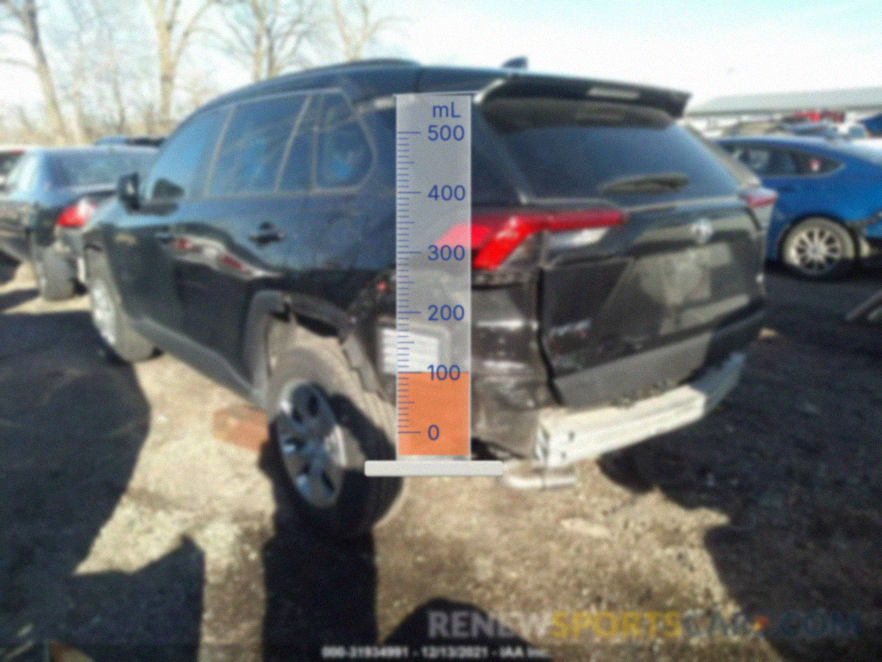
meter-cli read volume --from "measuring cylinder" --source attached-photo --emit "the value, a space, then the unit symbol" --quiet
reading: 100 mL
